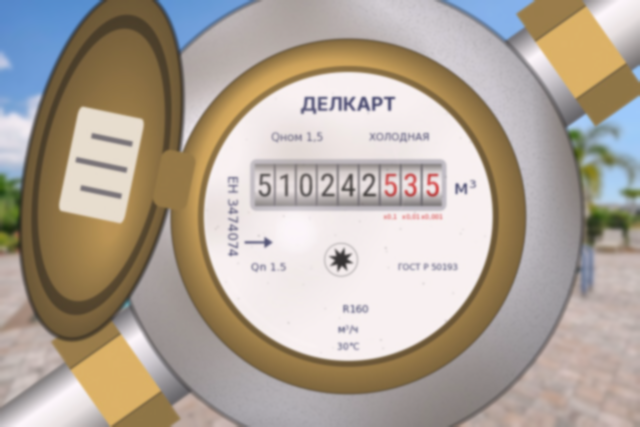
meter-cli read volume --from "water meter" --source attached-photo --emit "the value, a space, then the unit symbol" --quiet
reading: 510242.535 m³
